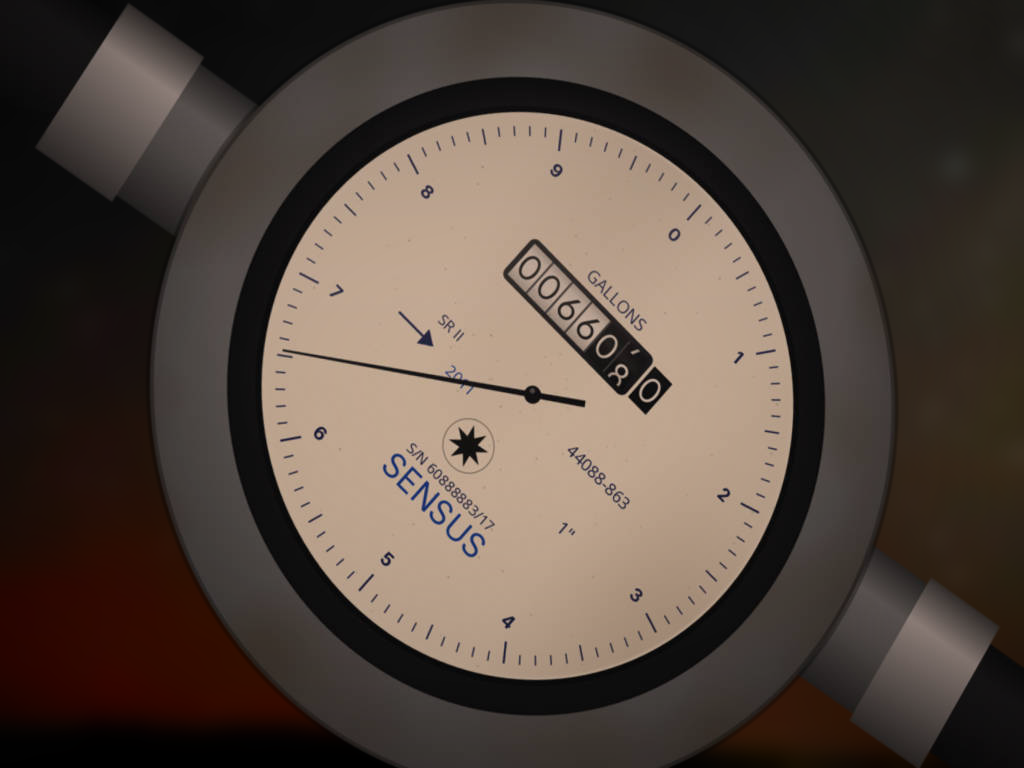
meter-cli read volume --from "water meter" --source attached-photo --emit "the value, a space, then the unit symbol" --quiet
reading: 66076.5 gal
